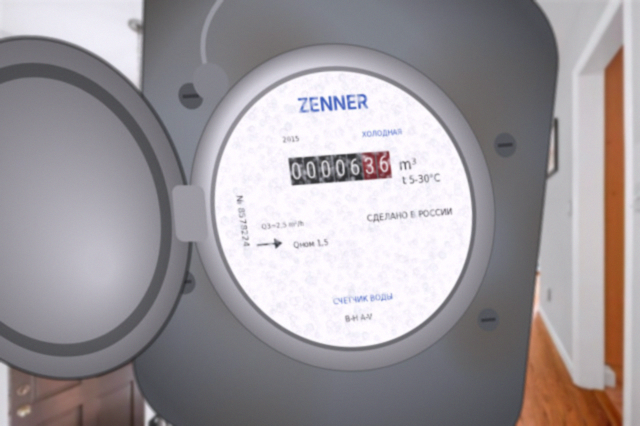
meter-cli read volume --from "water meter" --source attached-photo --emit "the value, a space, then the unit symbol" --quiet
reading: 6.36 m³
